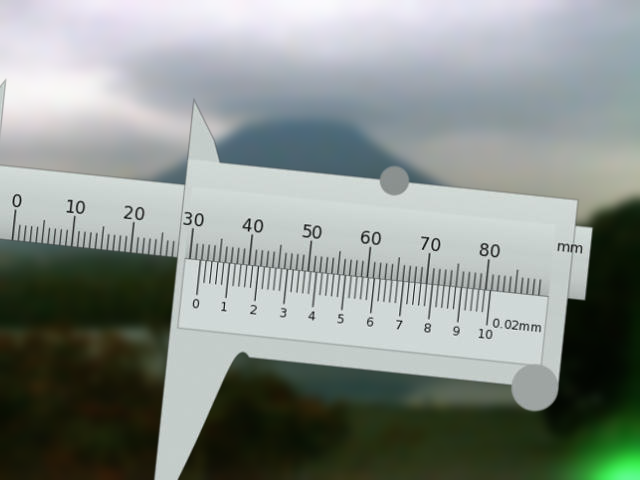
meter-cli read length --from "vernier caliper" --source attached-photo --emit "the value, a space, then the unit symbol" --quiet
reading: 31.8 mm
